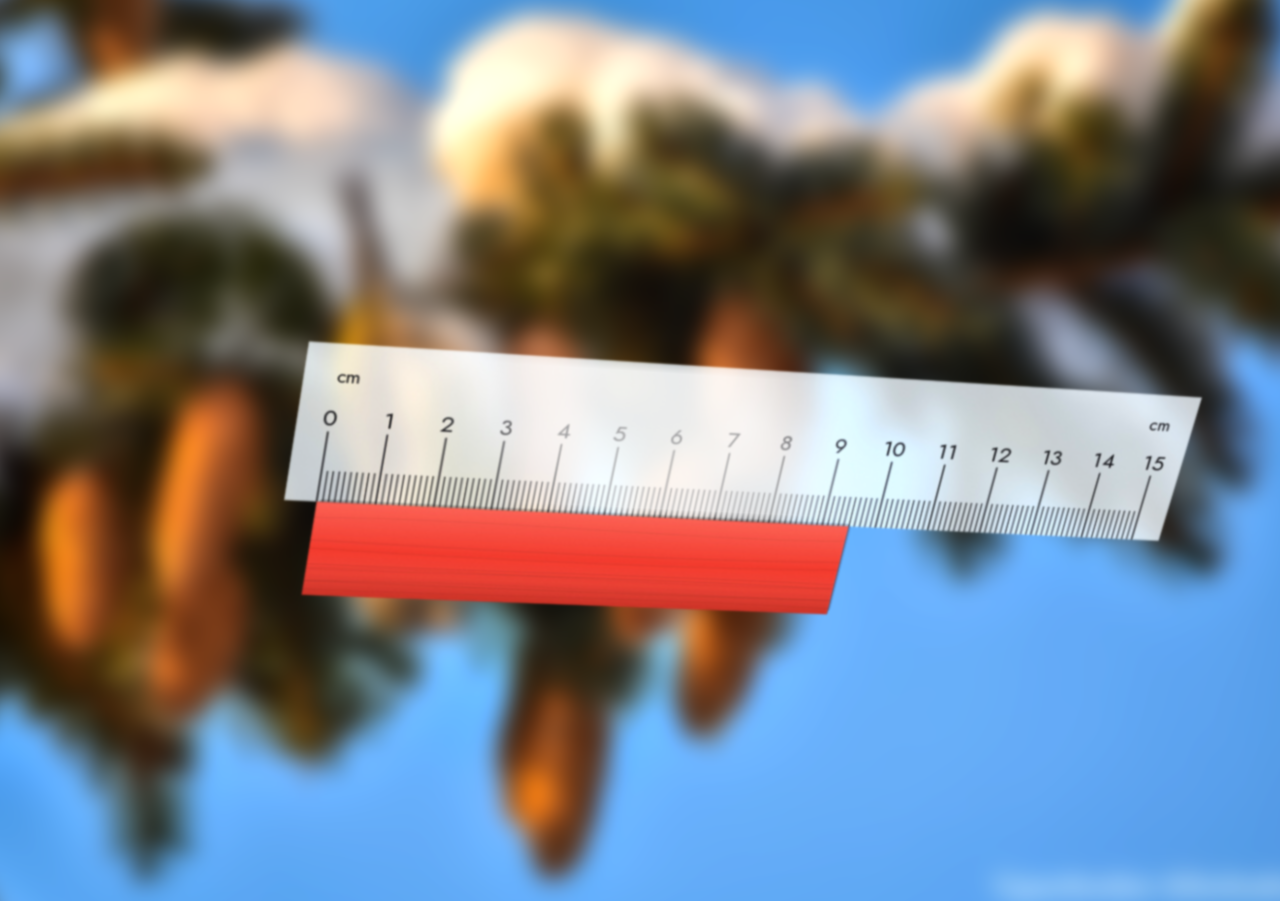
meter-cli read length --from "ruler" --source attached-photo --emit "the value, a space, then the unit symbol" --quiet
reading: 9.5 cm
